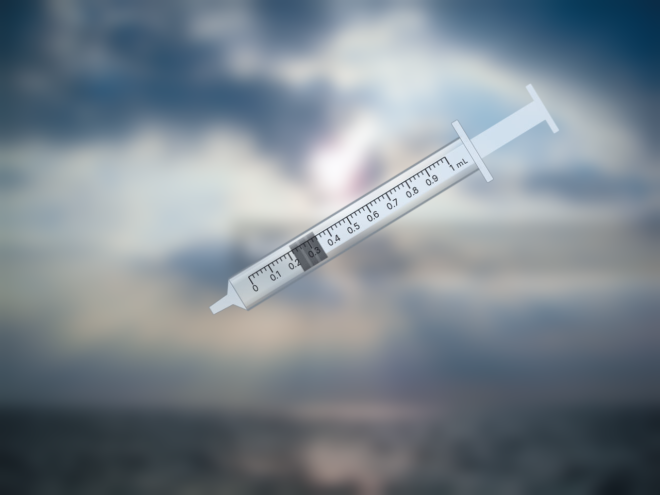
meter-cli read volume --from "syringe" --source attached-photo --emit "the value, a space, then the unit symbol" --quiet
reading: 0.22 mL
